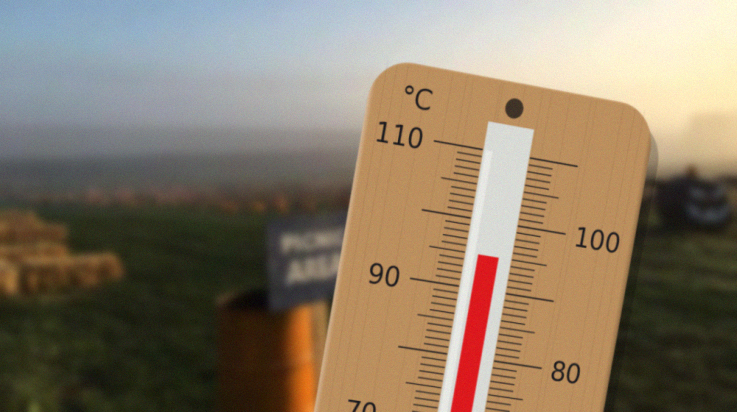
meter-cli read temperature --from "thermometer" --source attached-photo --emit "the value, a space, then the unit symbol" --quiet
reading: 95 °C
